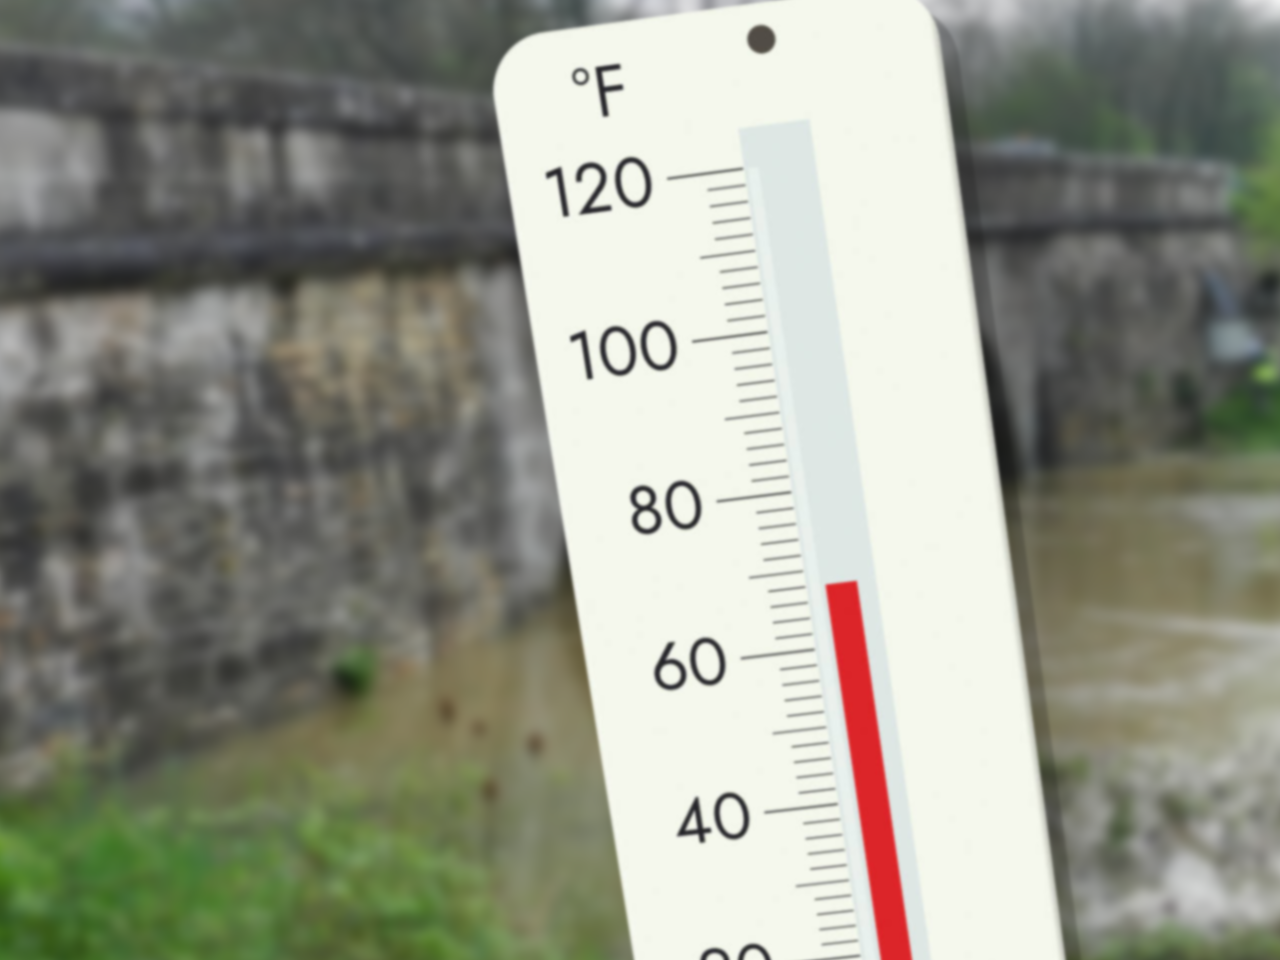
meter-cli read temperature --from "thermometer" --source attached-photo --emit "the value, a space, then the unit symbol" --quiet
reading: 68 °F
